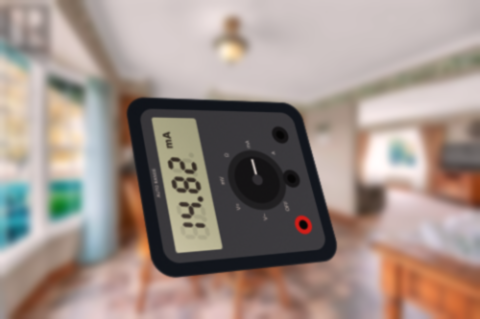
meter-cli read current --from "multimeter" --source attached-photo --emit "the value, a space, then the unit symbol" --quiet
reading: 14.82 mA
